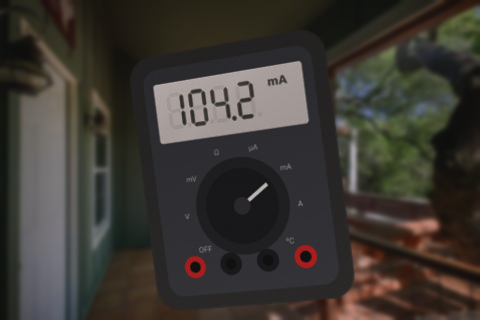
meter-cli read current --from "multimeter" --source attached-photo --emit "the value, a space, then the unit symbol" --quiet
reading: 104.2 mA
